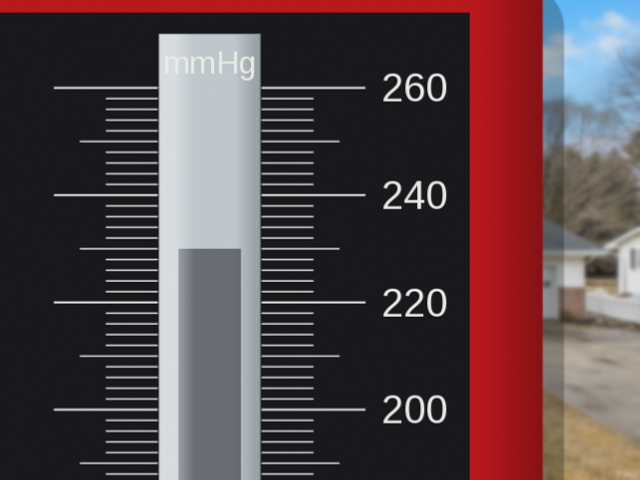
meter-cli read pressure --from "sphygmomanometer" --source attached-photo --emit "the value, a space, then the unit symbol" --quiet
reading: 230 mmHg
